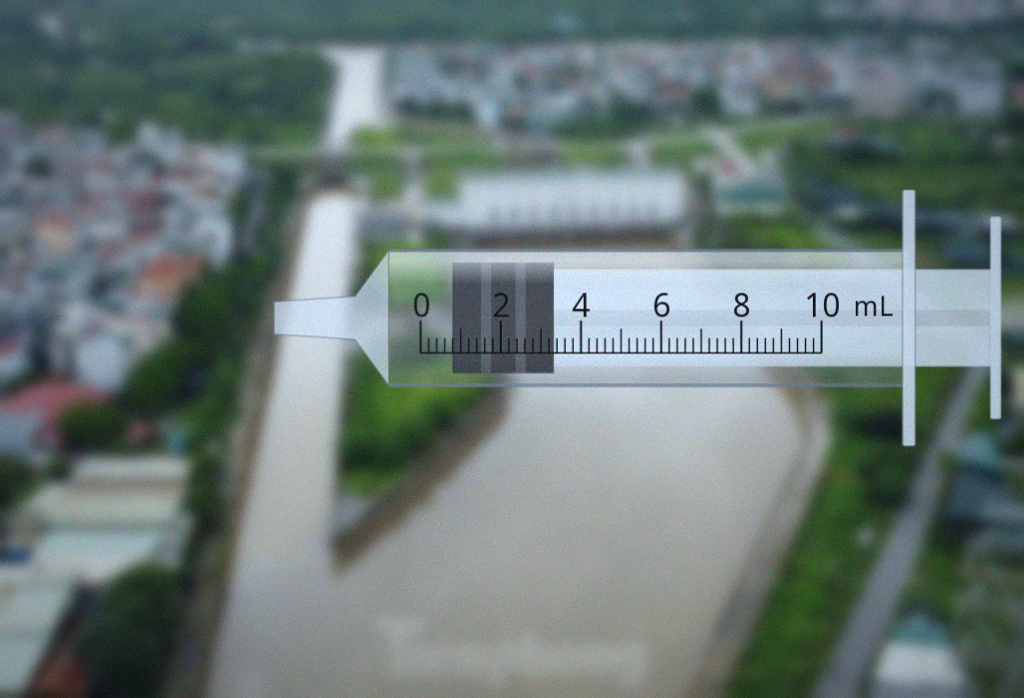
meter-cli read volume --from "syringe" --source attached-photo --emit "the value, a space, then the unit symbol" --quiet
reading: 0.8 mL
